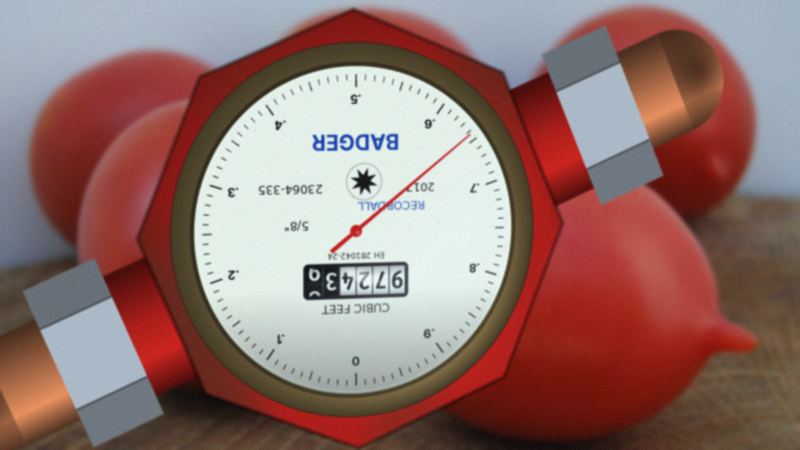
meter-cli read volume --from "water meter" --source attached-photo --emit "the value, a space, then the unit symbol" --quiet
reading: 972438.64 ft³
